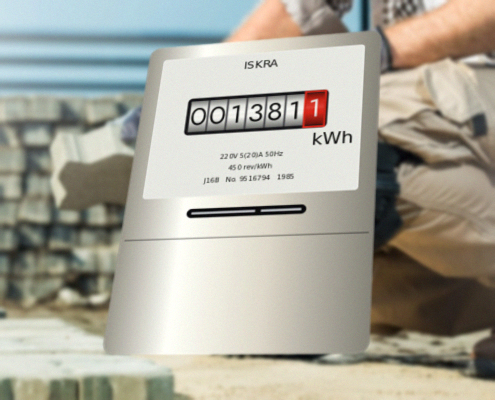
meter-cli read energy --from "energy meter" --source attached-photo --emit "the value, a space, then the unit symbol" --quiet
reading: 1381.1 kWh
